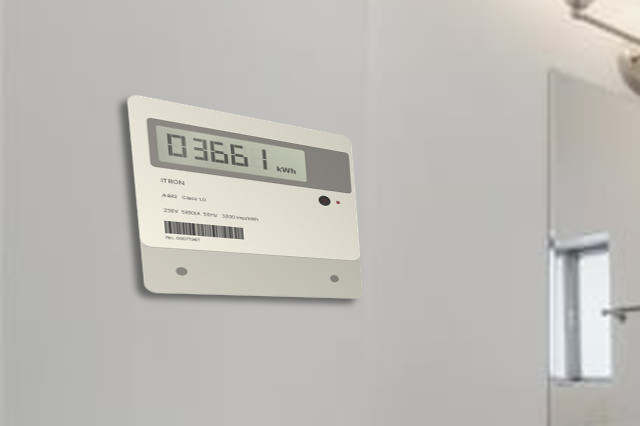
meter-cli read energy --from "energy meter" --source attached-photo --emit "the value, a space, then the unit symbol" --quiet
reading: 3661 kWh
